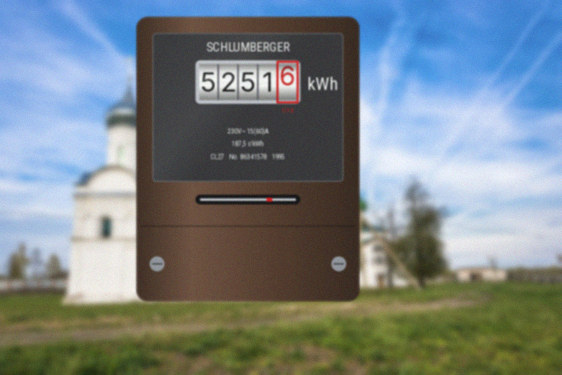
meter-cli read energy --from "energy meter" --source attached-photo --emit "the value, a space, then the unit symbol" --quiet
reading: 5251.6 kWh
